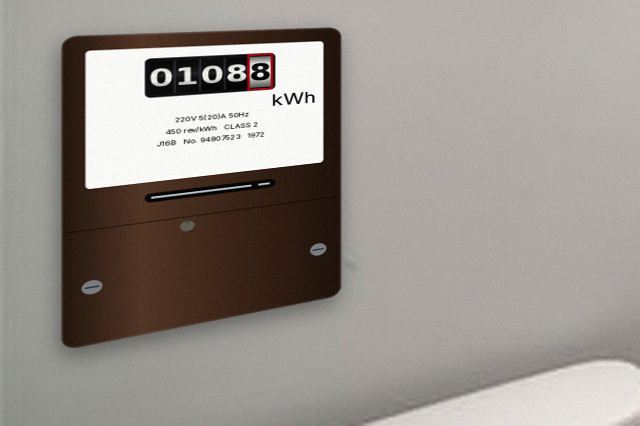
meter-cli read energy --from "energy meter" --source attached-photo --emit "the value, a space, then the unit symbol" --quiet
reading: 108.8 kWh
